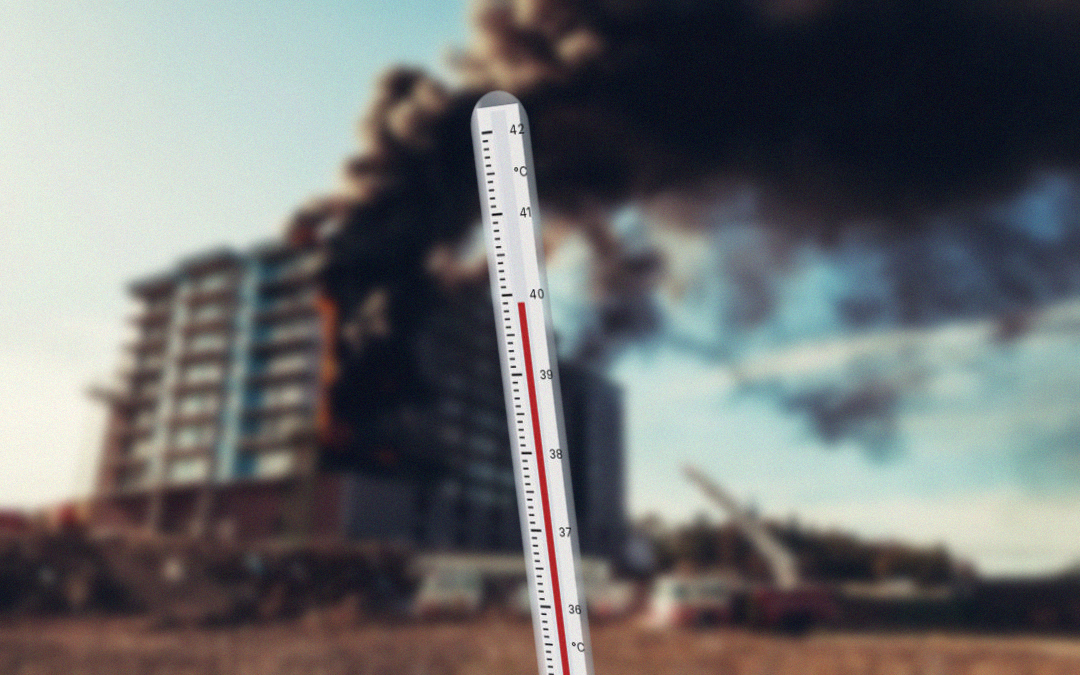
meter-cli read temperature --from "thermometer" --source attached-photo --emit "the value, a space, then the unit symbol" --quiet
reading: 39.9 °C
